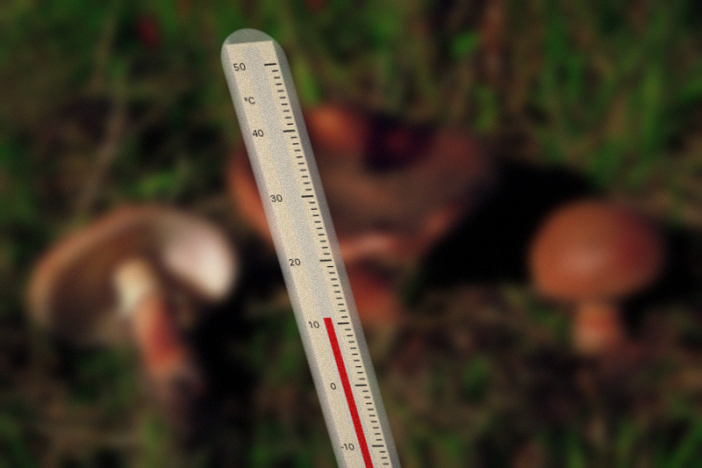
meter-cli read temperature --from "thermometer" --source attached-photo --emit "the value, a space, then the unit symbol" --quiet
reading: 11 °C
